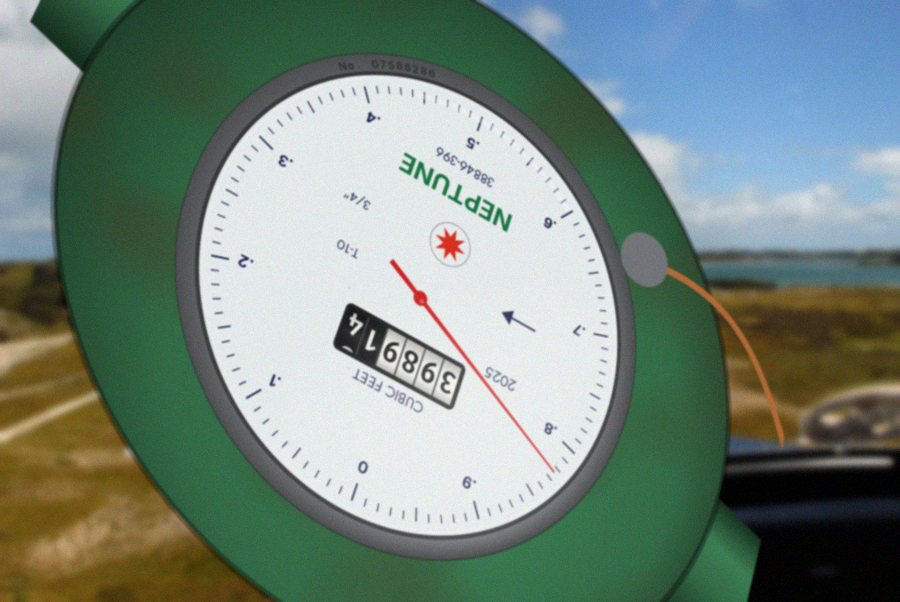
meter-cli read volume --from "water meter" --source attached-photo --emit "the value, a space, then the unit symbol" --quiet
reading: 398913.82 ft³
